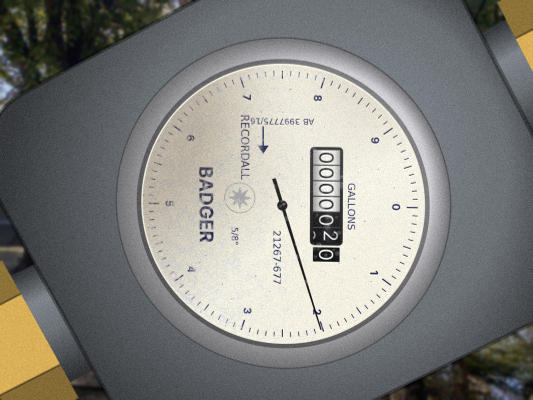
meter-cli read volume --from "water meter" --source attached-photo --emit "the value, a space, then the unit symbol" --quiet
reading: 22.0 gal
